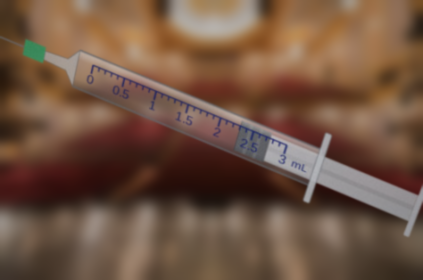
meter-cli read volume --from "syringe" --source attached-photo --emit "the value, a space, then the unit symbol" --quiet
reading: 2.3 mL
